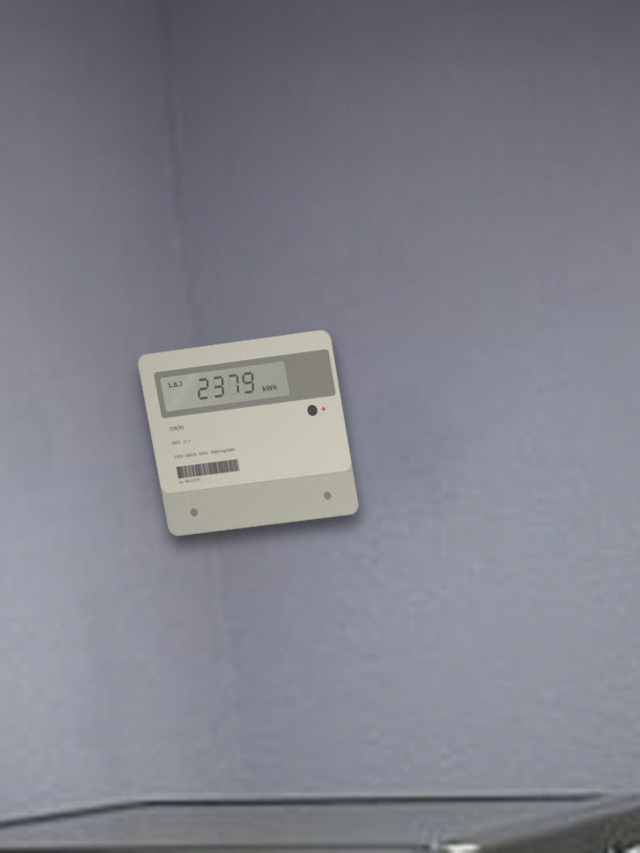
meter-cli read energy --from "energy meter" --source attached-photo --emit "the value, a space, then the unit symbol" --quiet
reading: 2379 kWh
